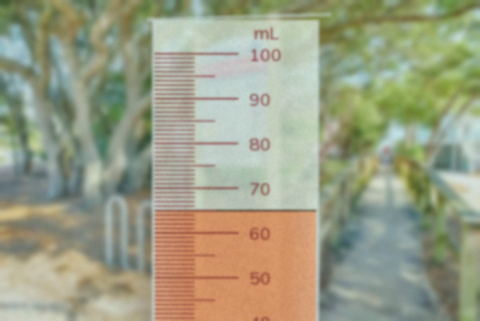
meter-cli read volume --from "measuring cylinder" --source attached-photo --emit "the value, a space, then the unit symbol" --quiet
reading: 65 mL
